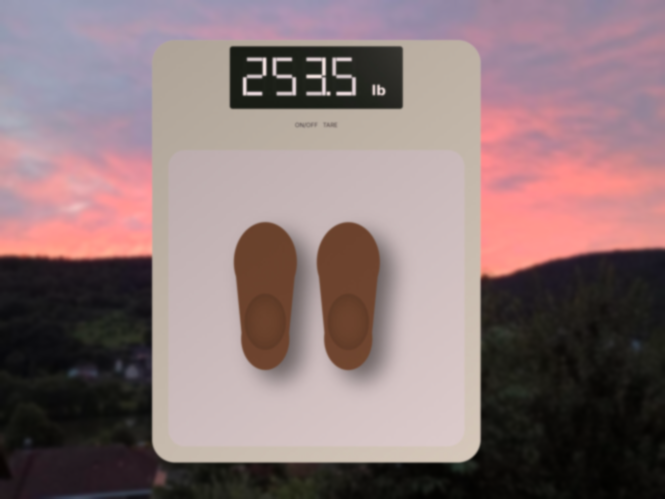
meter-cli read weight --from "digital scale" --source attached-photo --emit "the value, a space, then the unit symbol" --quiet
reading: 253.5 lb
